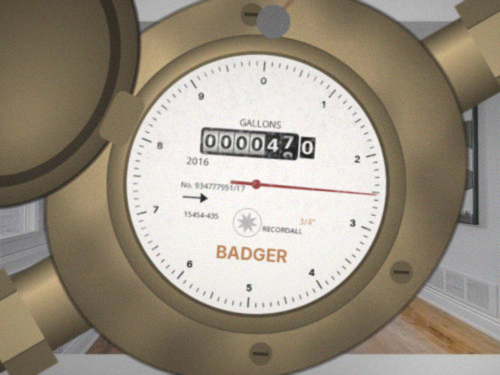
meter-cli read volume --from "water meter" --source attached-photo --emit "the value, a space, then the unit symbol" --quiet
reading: 472.5 gal
